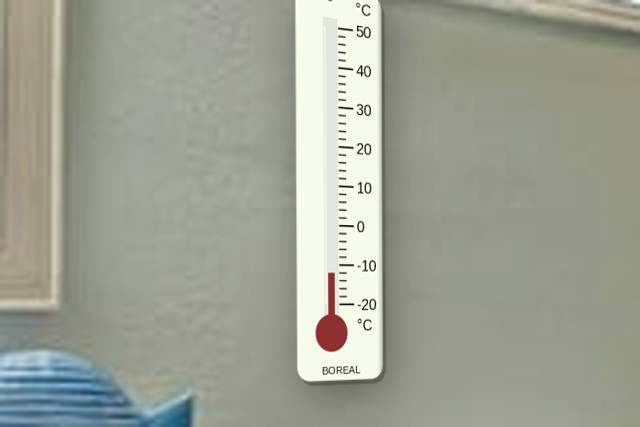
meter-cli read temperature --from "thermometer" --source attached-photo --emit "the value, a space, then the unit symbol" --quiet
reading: -12 °C
